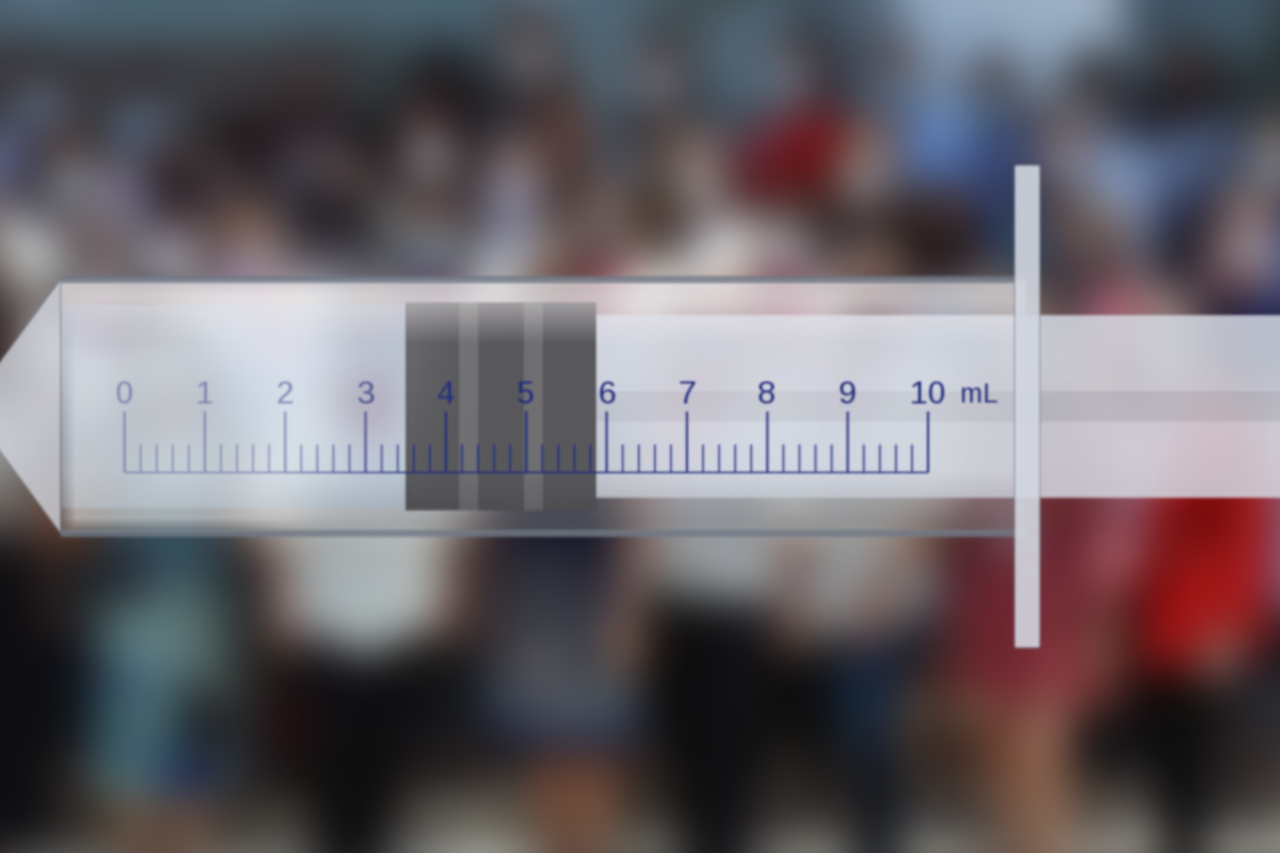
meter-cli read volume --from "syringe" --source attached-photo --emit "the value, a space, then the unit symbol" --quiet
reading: 3.5 mL
